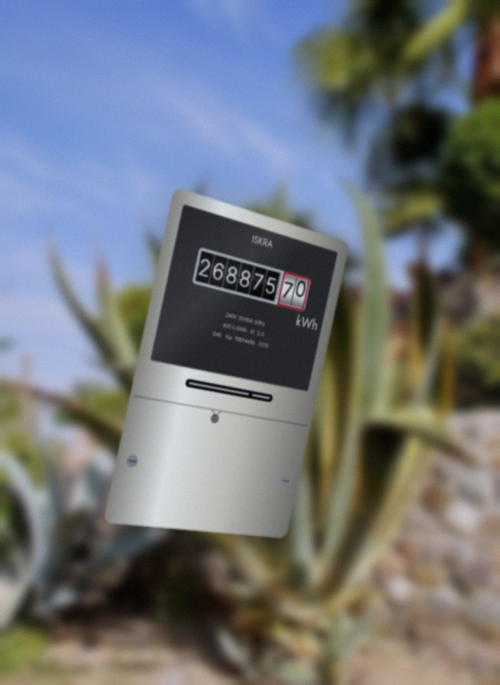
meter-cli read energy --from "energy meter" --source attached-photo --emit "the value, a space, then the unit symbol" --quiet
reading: 268875.70 kWh
